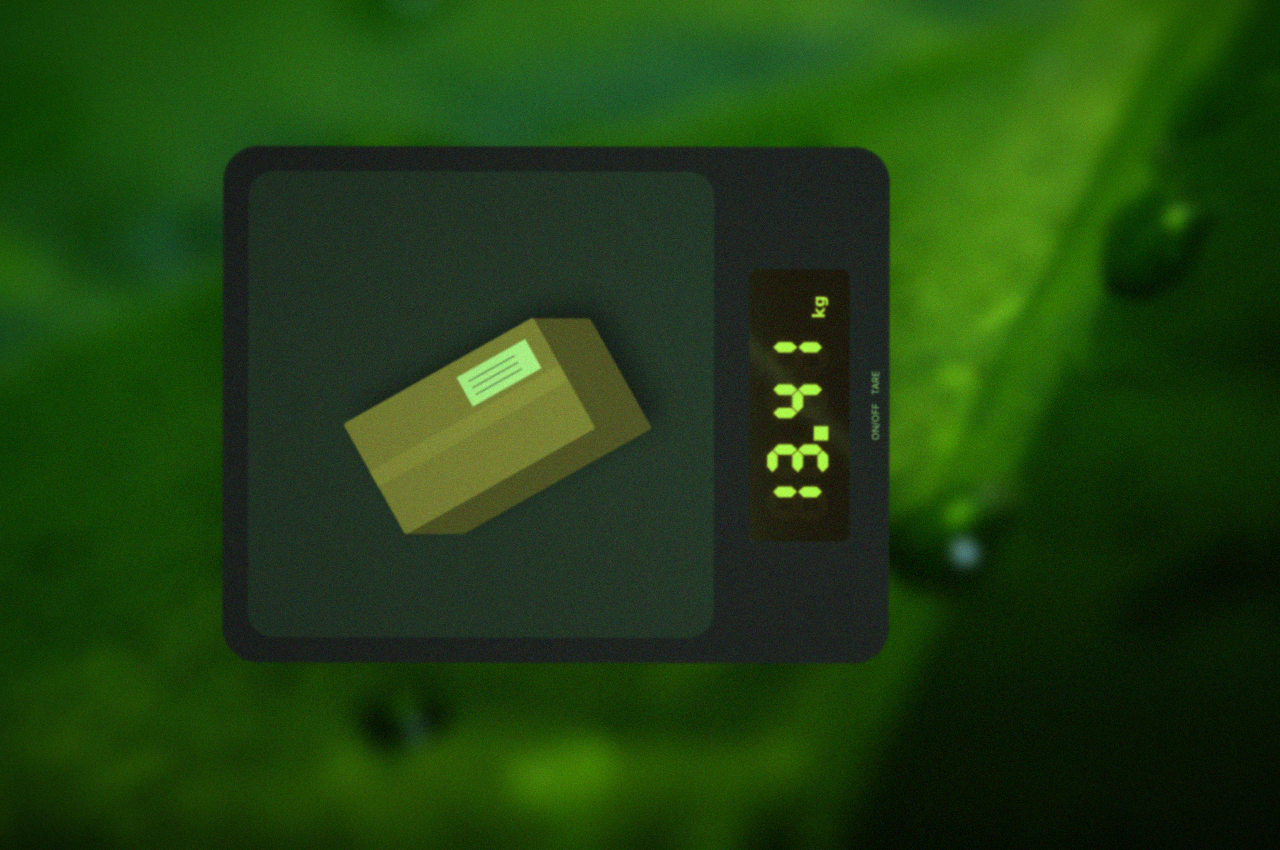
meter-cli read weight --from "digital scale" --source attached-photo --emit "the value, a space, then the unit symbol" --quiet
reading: 13.41 kg
